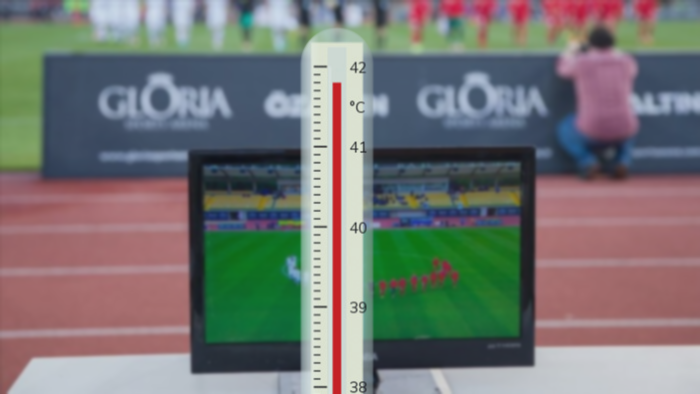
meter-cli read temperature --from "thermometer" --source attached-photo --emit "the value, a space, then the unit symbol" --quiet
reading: 41.8 °C
